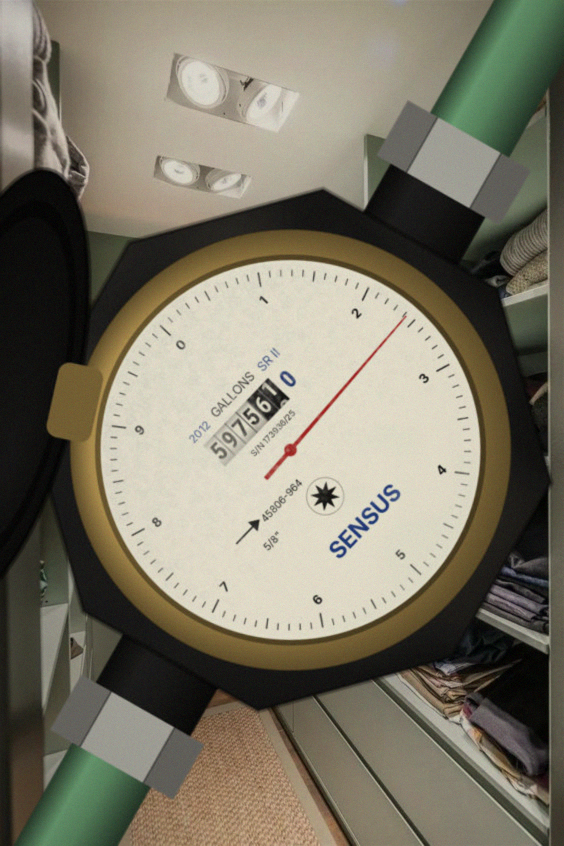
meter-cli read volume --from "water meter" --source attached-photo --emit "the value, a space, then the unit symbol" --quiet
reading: 5975612.4 gal
